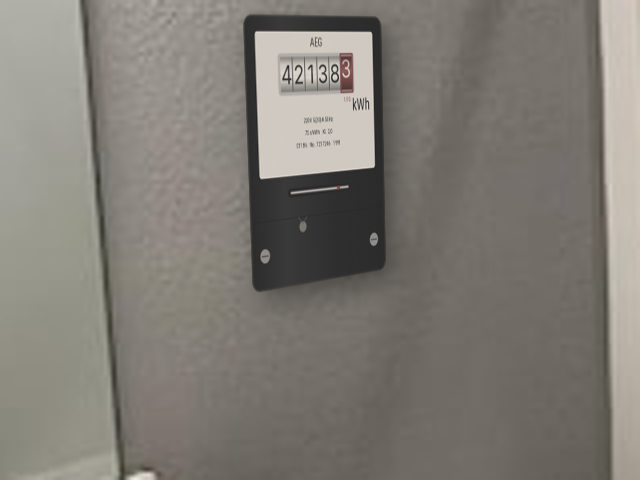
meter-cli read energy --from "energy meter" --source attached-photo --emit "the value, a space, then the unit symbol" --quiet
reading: 42138.3 kWh
